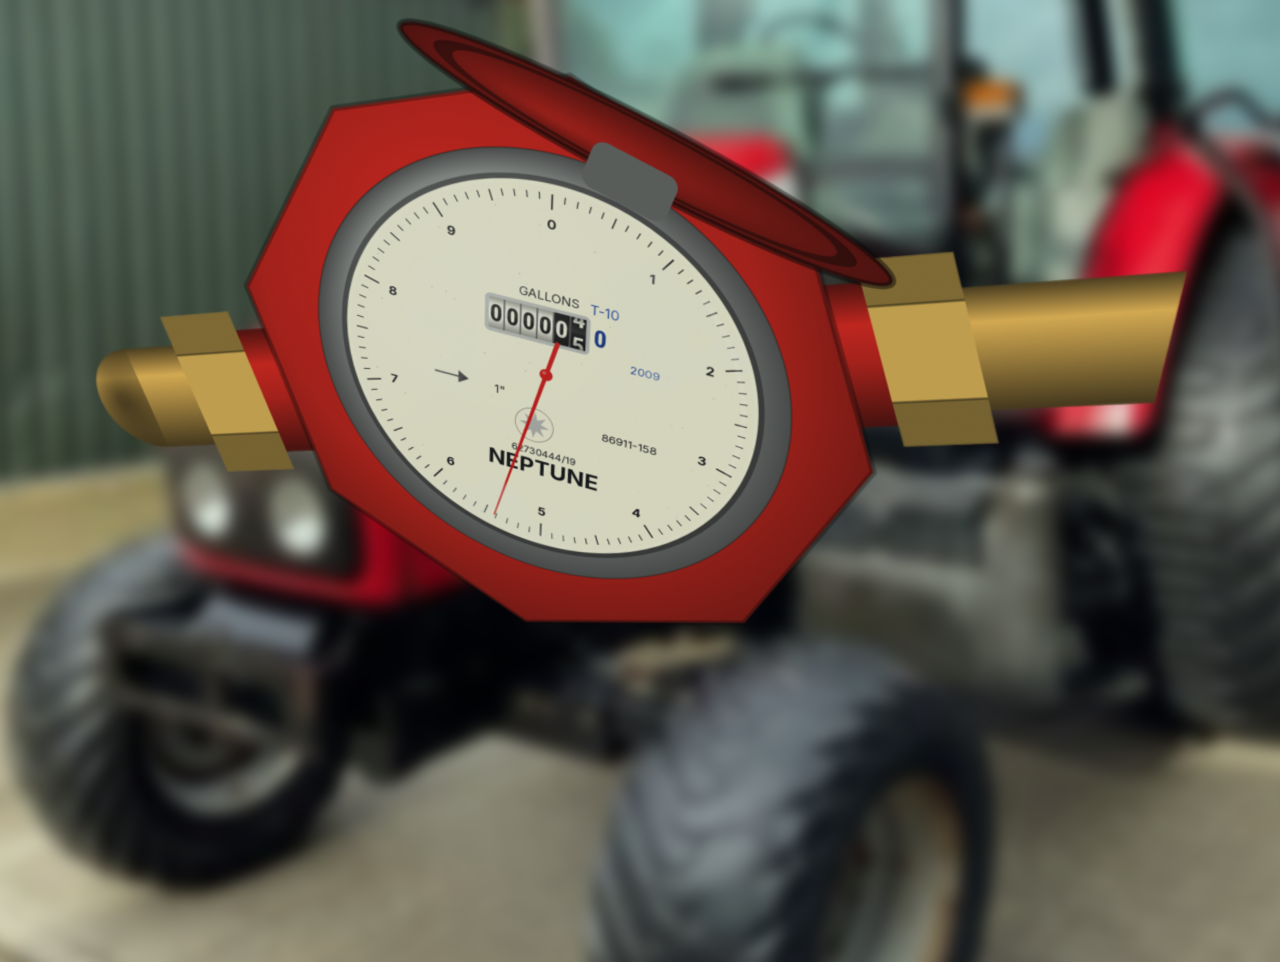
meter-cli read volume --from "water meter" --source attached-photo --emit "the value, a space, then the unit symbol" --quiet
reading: 45.4 gal
